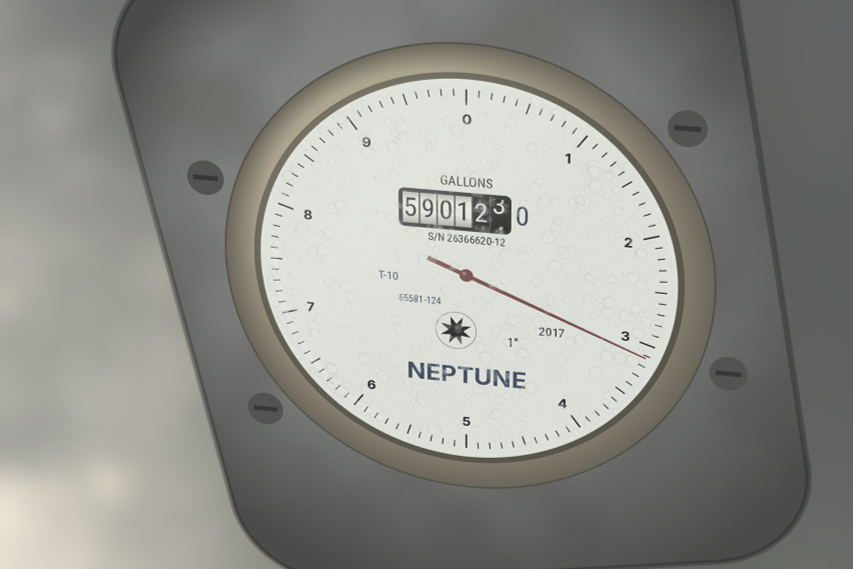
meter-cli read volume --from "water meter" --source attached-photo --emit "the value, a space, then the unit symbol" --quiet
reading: 5901233.1 gal
